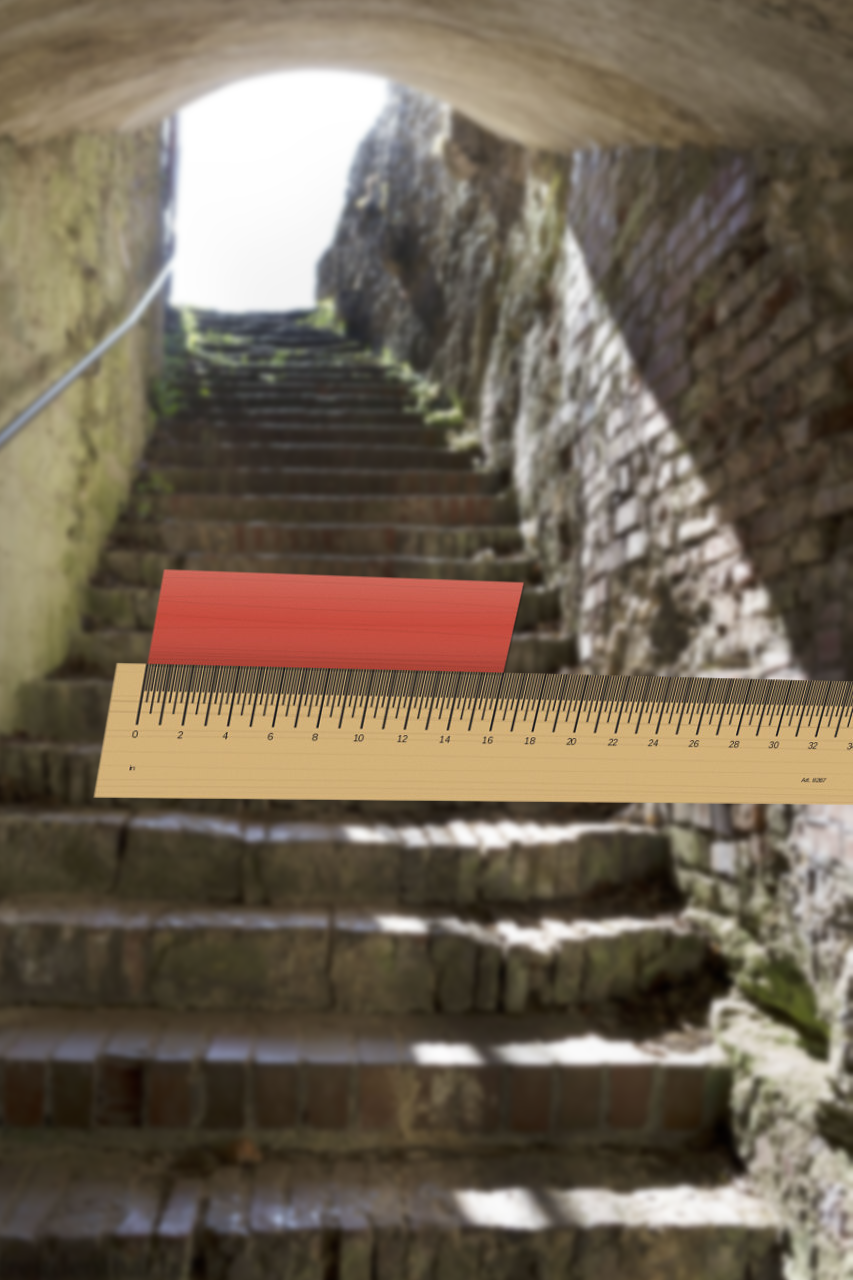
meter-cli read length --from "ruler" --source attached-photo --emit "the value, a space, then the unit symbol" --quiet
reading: 16 in
